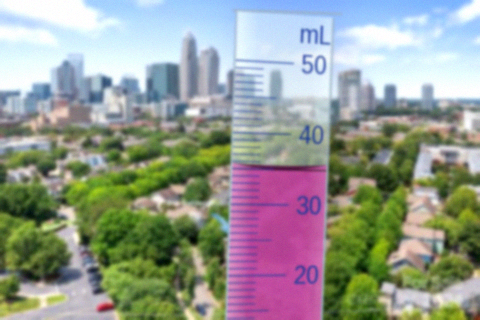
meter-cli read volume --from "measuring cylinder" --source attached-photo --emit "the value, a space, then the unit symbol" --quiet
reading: 35 mL
